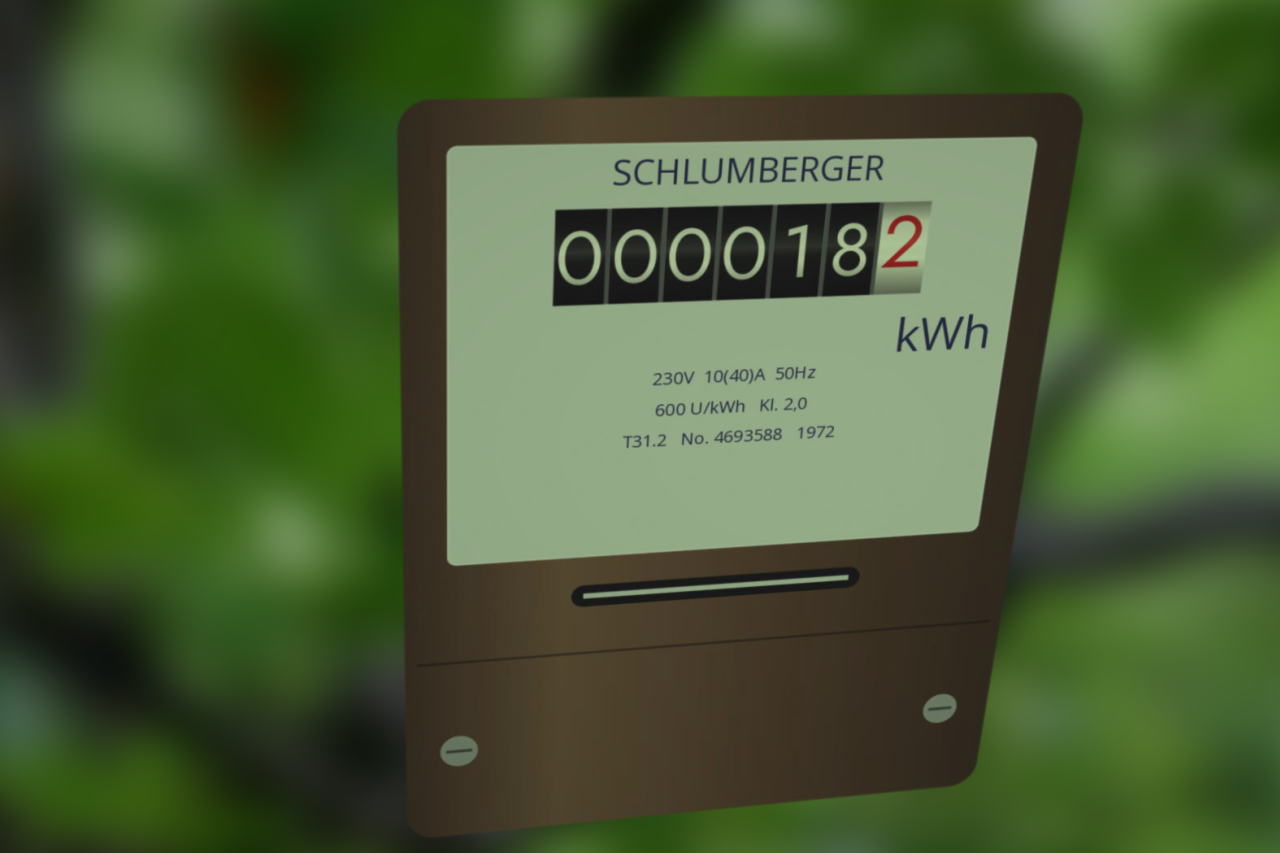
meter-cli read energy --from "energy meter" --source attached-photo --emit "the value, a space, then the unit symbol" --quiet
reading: 18.2 kWh
